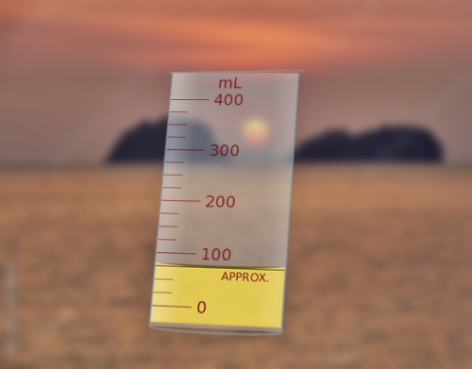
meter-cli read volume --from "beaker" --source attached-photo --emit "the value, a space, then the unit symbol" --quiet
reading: 75 mL
